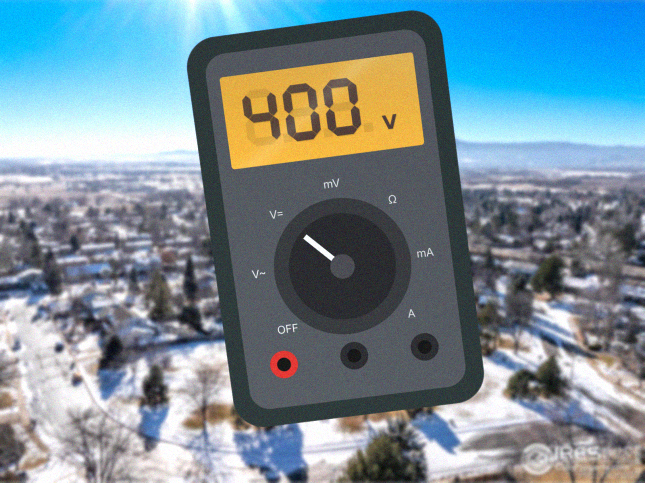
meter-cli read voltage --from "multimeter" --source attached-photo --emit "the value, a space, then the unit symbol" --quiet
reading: 400 V
